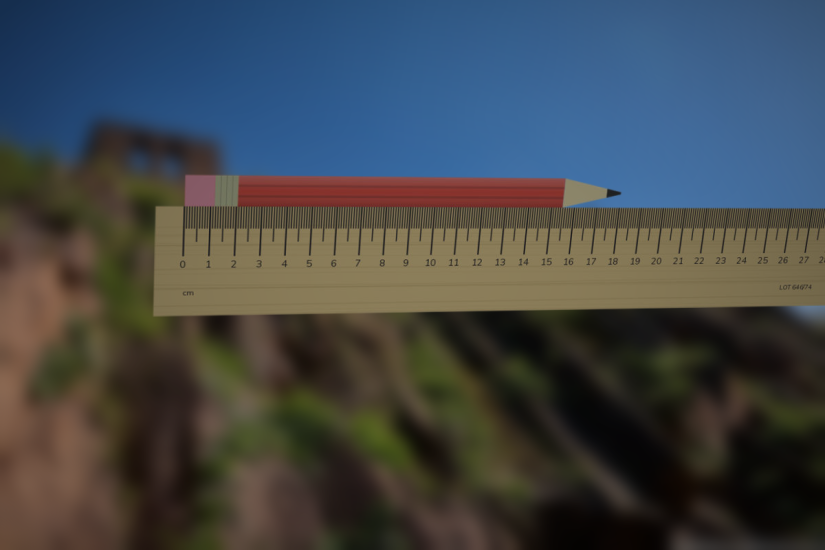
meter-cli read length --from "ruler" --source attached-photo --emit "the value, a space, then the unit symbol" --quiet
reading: 18 cm
